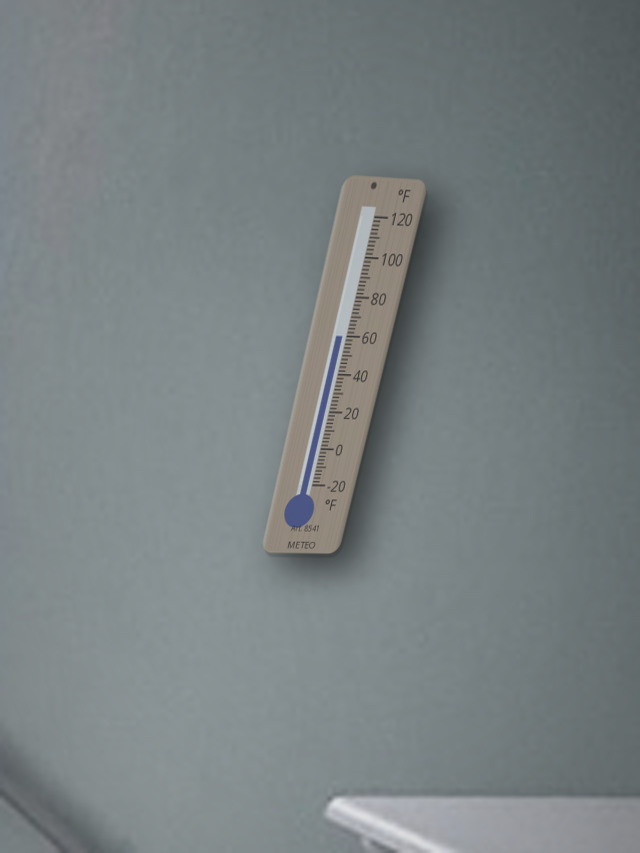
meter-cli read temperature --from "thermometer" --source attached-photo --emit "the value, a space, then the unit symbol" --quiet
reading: 60 °F
